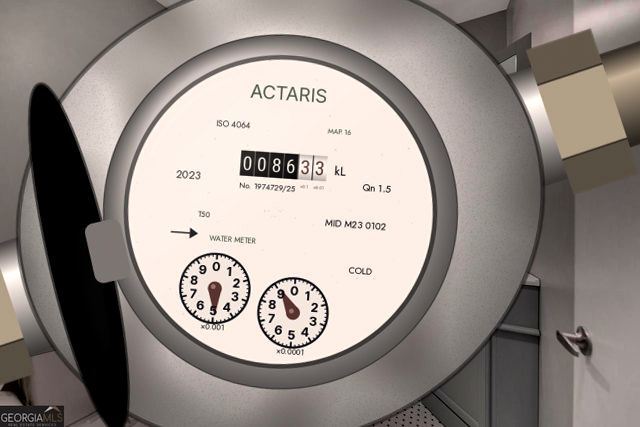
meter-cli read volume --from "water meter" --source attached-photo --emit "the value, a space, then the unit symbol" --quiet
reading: 86.3349 kL
